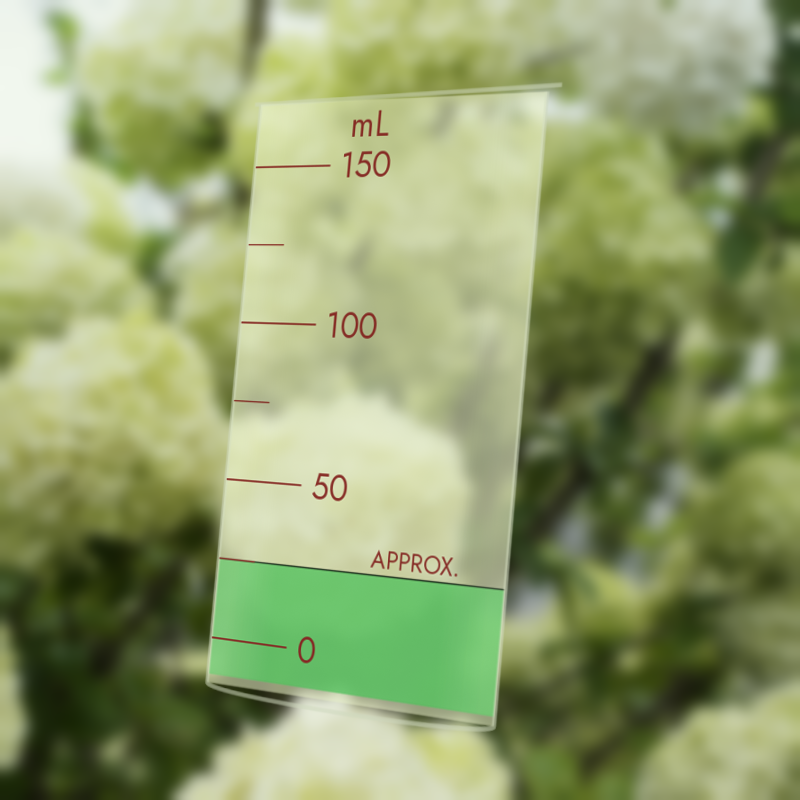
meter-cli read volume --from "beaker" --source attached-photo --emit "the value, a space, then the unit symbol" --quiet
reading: 25 mL
